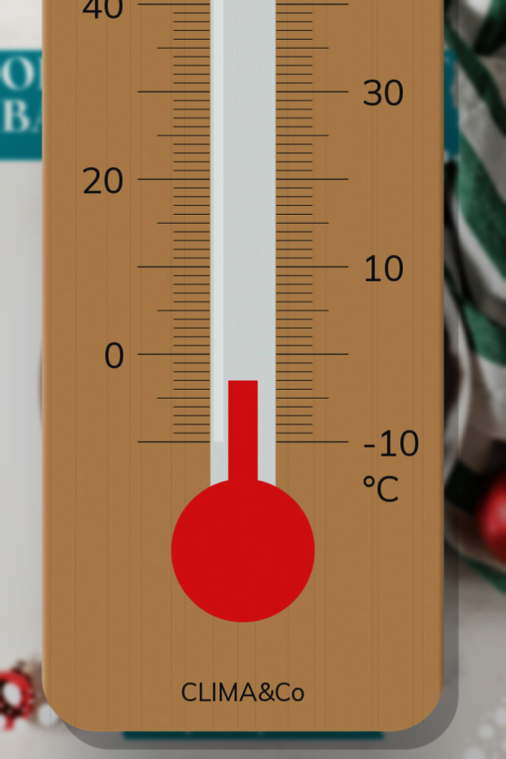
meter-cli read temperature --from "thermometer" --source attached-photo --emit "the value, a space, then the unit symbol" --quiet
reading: -3 °C
